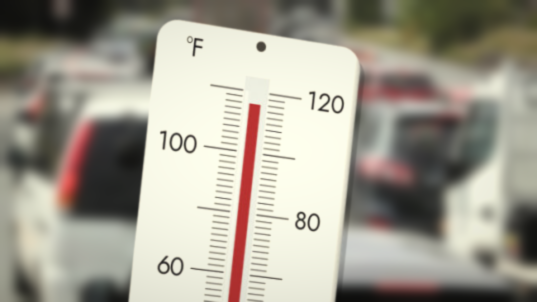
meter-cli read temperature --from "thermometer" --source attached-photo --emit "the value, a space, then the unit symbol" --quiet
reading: 116 °F
